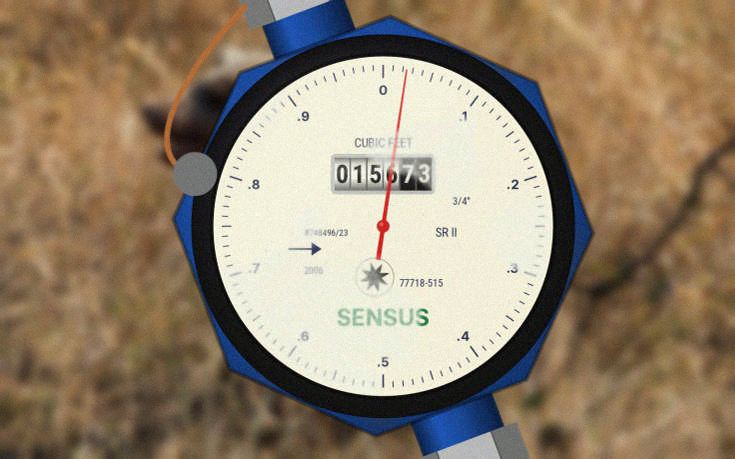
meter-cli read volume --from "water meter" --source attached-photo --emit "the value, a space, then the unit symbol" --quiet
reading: 15673.02 ft³
